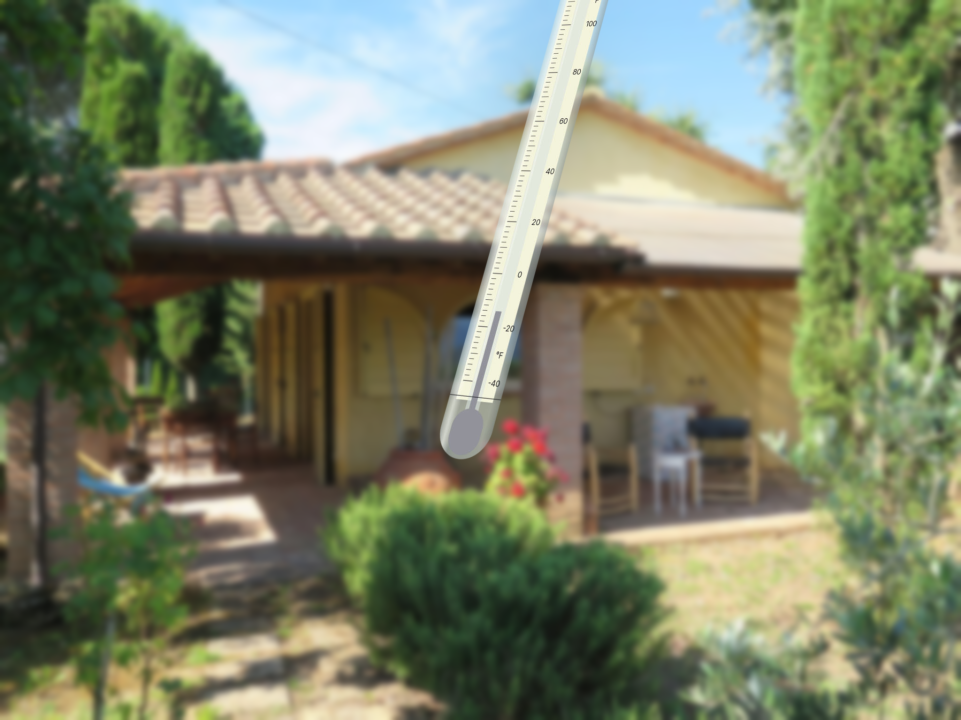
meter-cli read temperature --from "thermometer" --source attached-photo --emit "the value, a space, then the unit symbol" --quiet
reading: -14 °F
